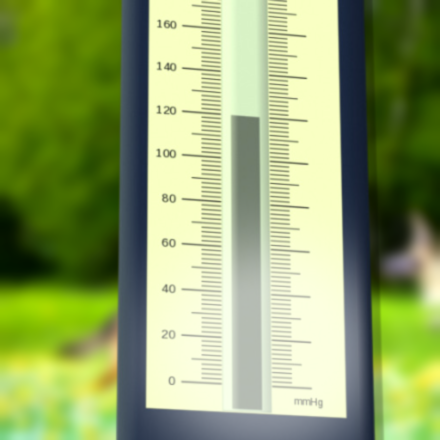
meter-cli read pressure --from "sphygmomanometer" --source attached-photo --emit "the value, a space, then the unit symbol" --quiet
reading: 120 mmHg
